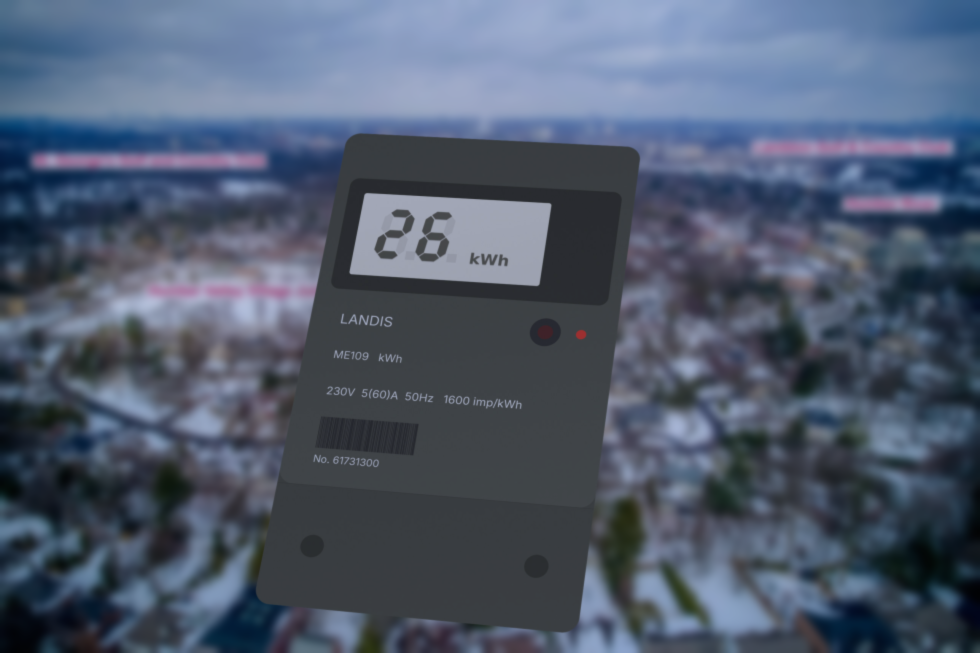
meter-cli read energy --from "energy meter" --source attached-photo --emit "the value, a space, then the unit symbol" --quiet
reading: 26 kWh
